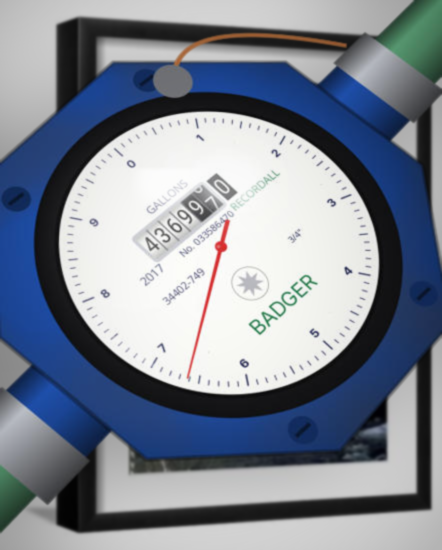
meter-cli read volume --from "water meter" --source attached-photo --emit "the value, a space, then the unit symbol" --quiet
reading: 4369966.6 gal
